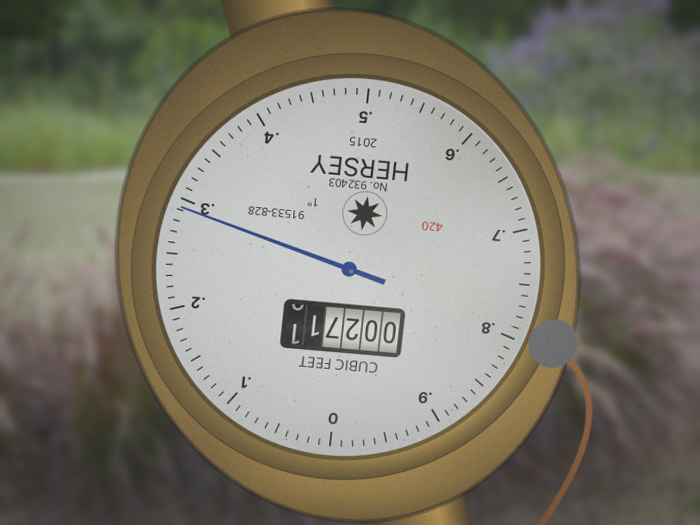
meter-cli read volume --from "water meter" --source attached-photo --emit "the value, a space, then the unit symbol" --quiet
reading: 2711.29 ft³
